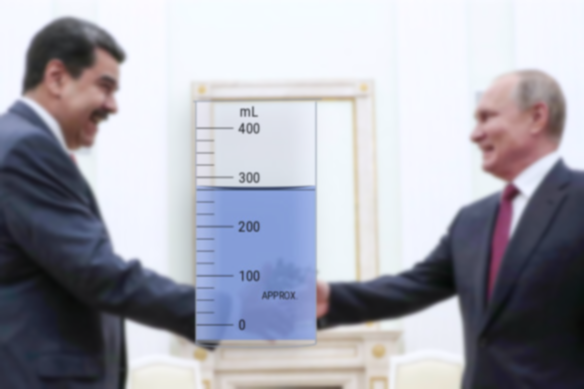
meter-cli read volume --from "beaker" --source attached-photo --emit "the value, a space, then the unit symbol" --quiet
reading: 275 mL
